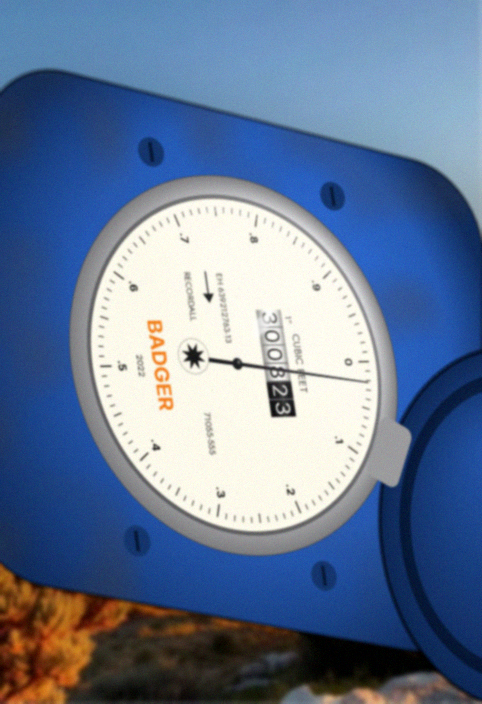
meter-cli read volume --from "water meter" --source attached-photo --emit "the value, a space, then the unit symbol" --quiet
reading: 300823.02 ft³
